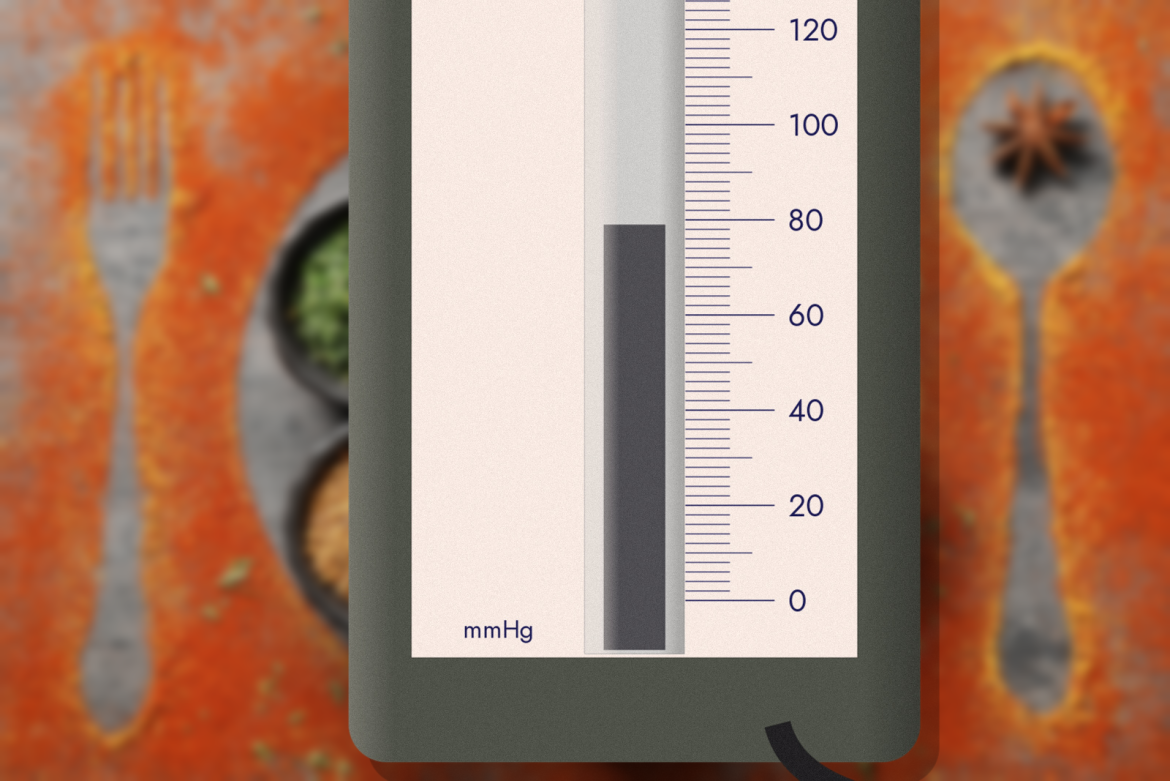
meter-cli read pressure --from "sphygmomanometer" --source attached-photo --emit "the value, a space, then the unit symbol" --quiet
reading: 79 mmHg
